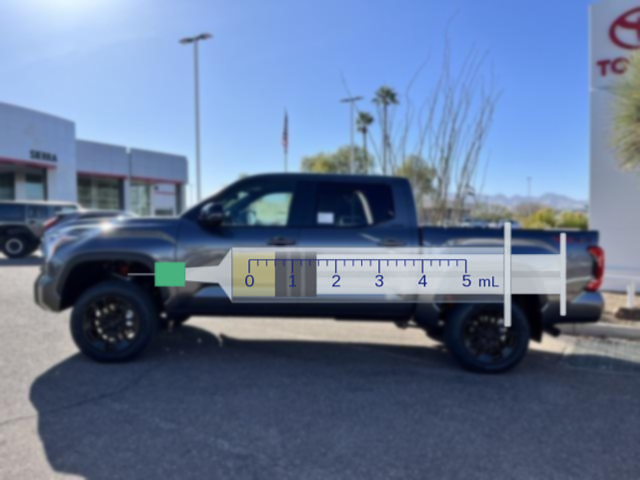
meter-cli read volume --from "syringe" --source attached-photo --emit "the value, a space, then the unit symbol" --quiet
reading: 0.6 mL
